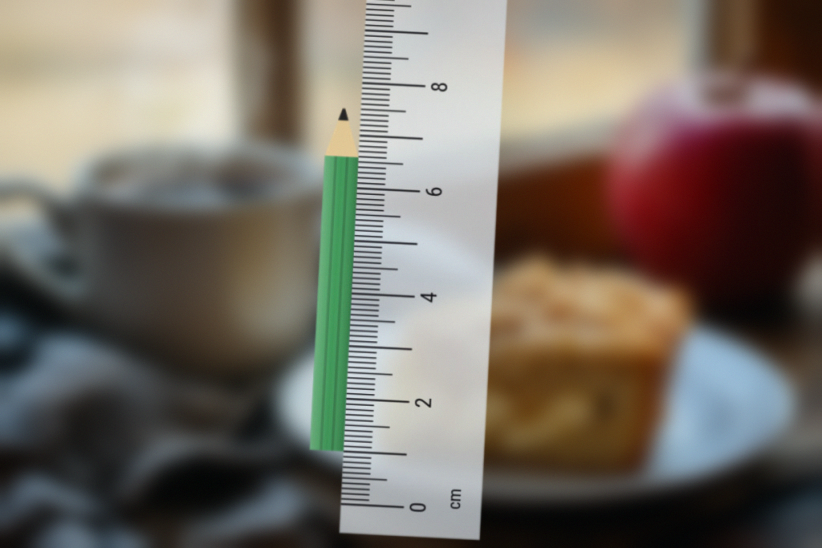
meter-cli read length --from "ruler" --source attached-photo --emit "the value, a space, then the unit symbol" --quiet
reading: 6.5 cm
